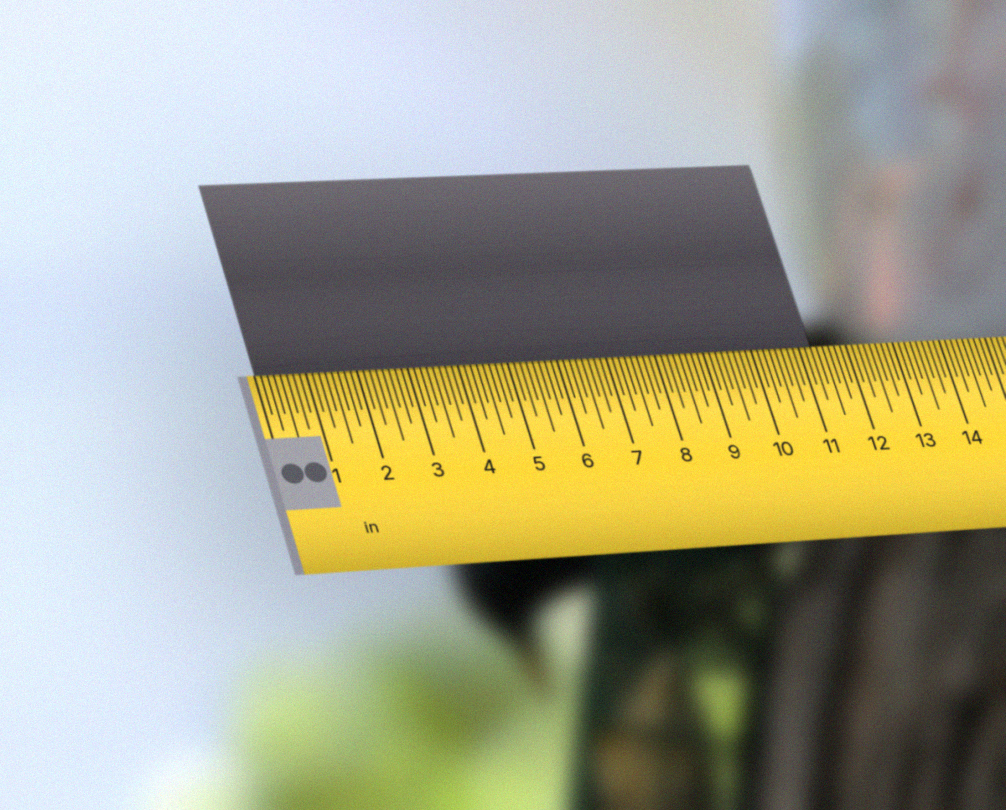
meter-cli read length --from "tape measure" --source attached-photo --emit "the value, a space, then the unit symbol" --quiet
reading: 11.25 in
